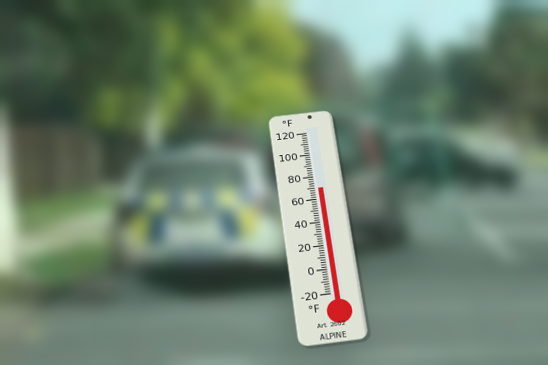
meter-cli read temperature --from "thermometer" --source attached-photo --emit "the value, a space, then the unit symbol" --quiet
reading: 70 °F
